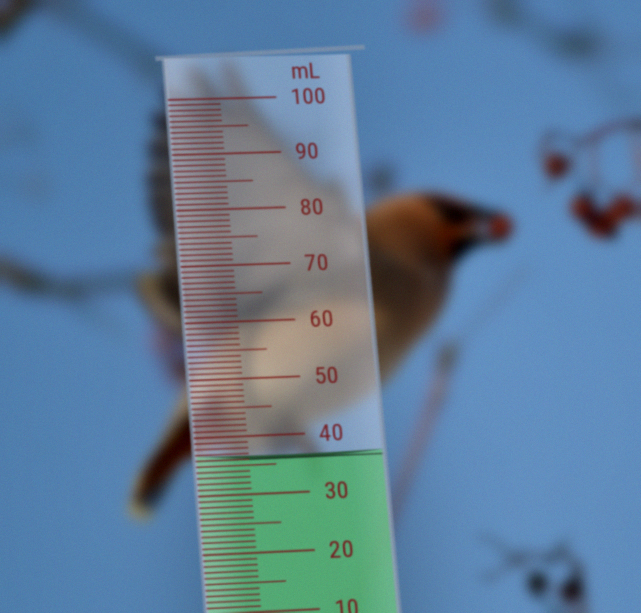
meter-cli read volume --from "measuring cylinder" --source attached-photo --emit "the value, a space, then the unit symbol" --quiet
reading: 36 mL
